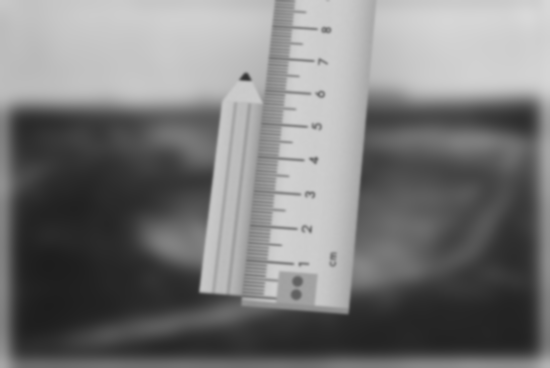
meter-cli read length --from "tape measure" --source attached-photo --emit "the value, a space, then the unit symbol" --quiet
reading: 6.5 cm
